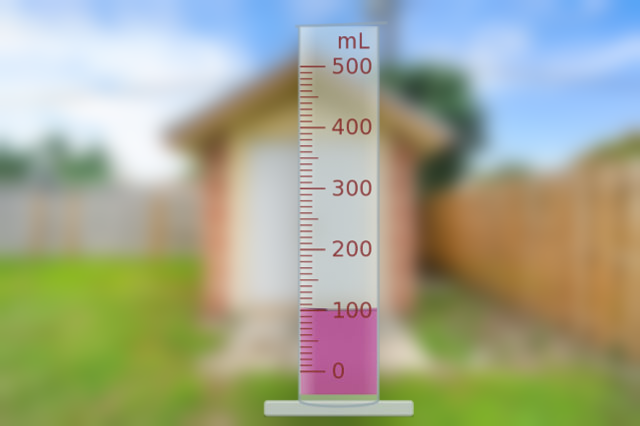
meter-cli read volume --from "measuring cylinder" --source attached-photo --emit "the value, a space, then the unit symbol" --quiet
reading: 100 mL
